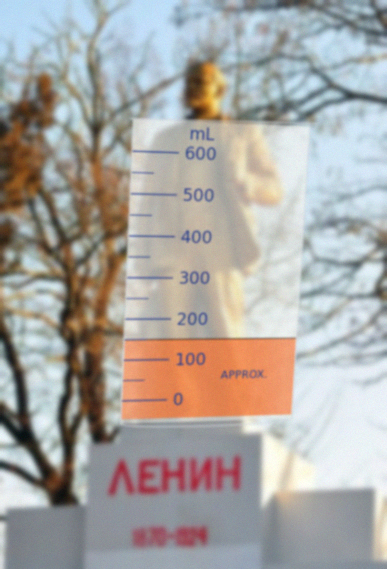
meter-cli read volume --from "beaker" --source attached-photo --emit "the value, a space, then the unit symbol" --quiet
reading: 150 mL
